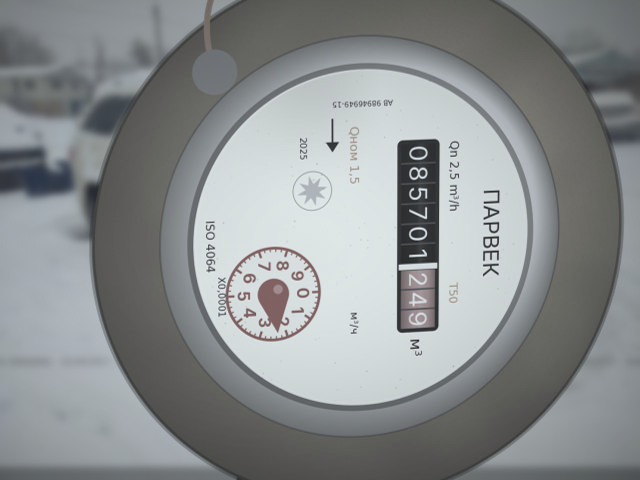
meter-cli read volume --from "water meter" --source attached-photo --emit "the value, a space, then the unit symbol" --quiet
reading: 85701.2492 m³
